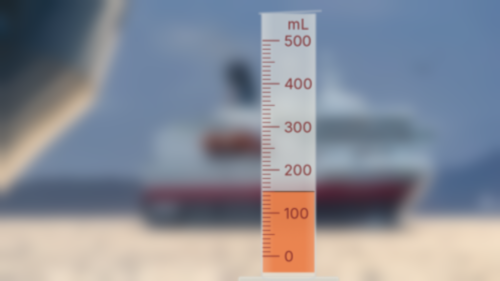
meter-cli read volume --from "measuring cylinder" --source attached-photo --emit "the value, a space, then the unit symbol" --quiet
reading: 150 mL
